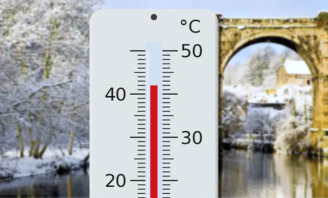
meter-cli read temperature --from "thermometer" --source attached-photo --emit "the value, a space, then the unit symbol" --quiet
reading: 42 °C
